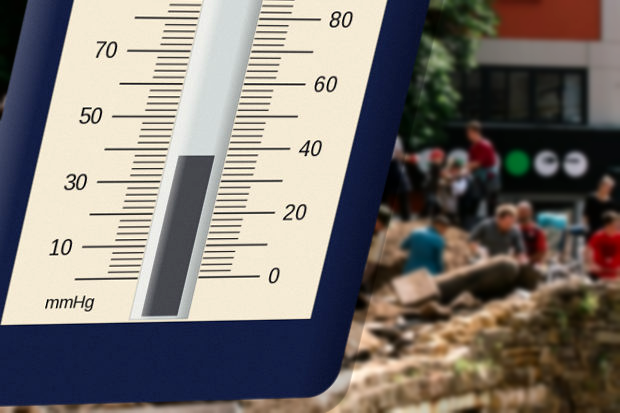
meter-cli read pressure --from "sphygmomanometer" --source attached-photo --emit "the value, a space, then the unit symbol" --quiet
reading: 38 mmHg
